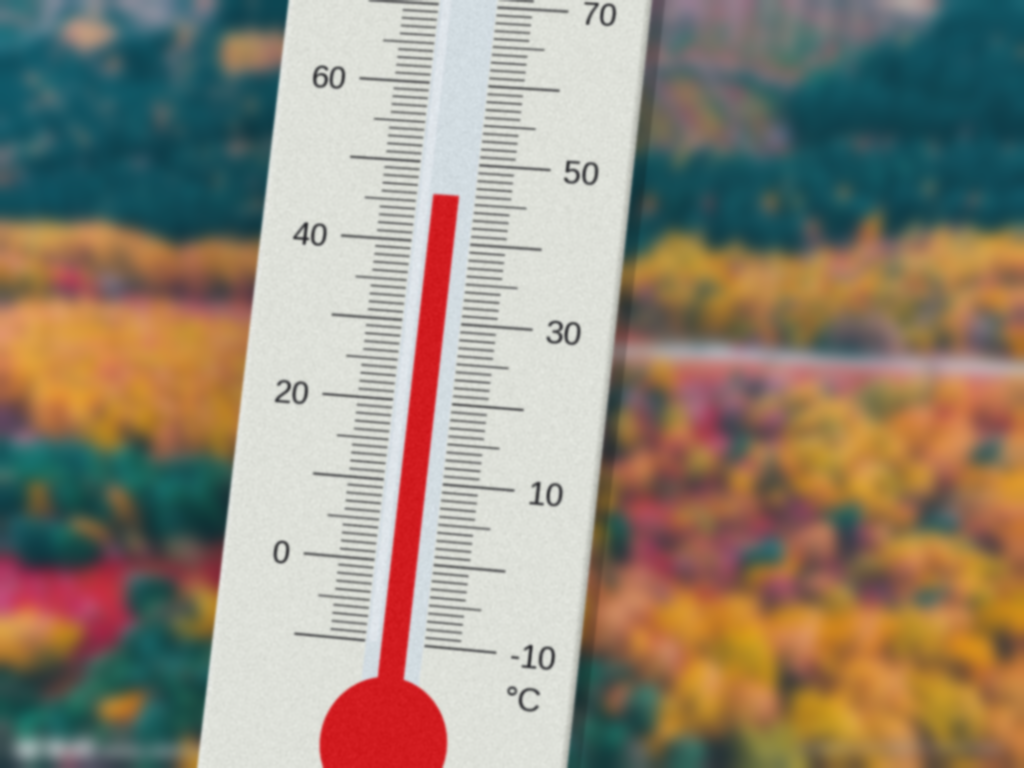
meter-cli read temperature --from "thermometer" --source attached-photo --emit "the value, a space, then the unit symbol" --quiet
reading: 46 °C
